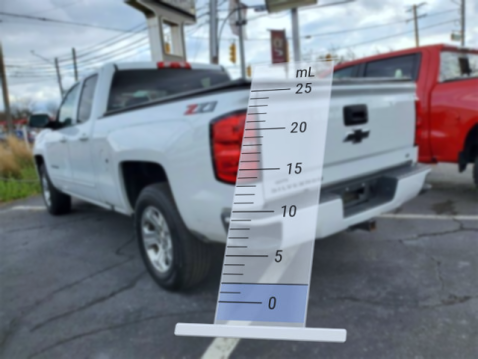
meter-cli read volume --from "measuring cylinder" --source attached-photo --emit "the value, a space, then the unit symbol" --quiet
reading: 2 mL
